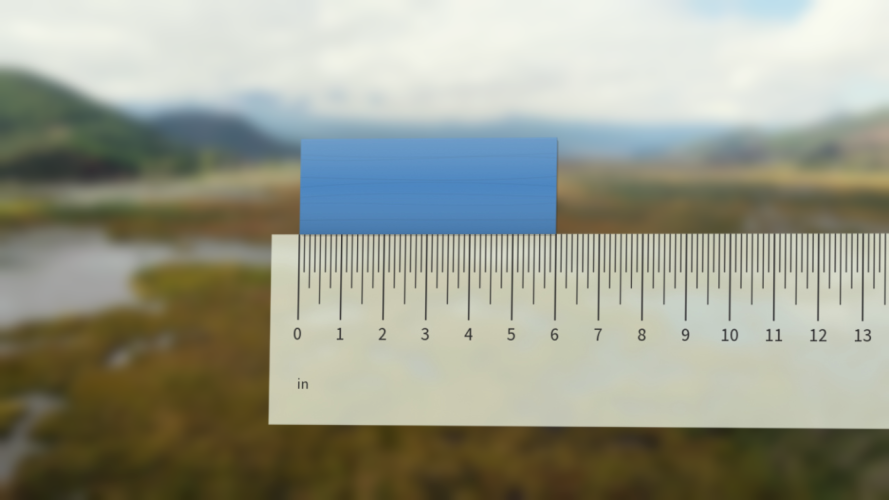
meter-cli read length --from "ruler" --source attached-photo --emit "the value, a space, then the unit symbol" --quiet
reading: 6 in
